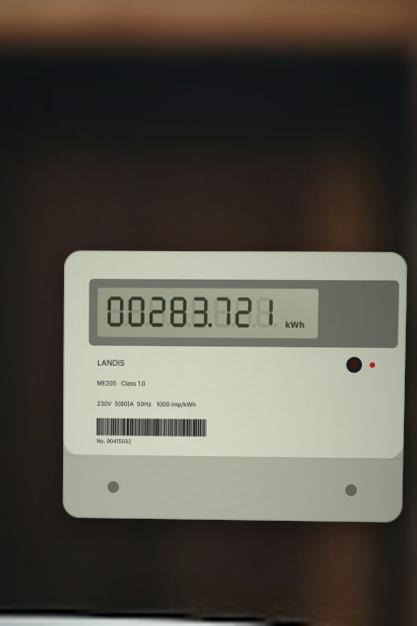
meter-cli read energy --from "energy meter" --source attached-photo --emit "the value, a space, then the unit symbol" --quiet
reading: 283.721 kWh
